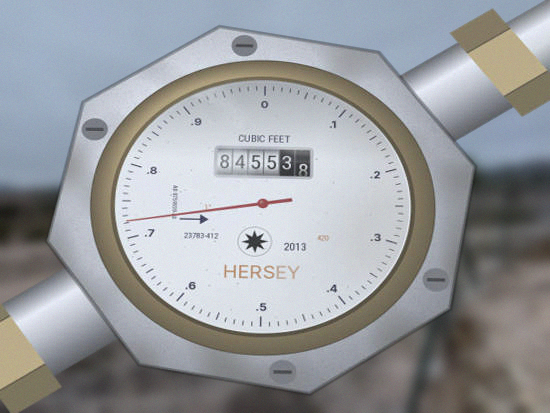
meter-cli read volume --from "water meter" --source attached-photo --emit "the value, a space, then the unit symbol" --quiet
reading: 845537.72 ft³
